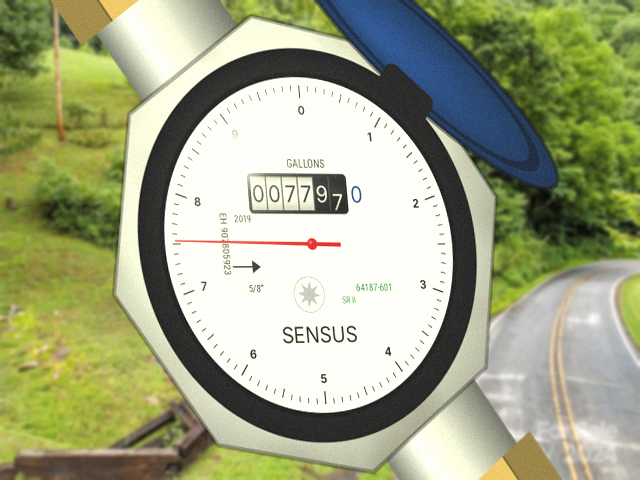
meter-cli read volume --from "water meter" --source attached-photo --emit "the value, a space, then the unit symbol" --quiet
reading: 77967.5 gal
